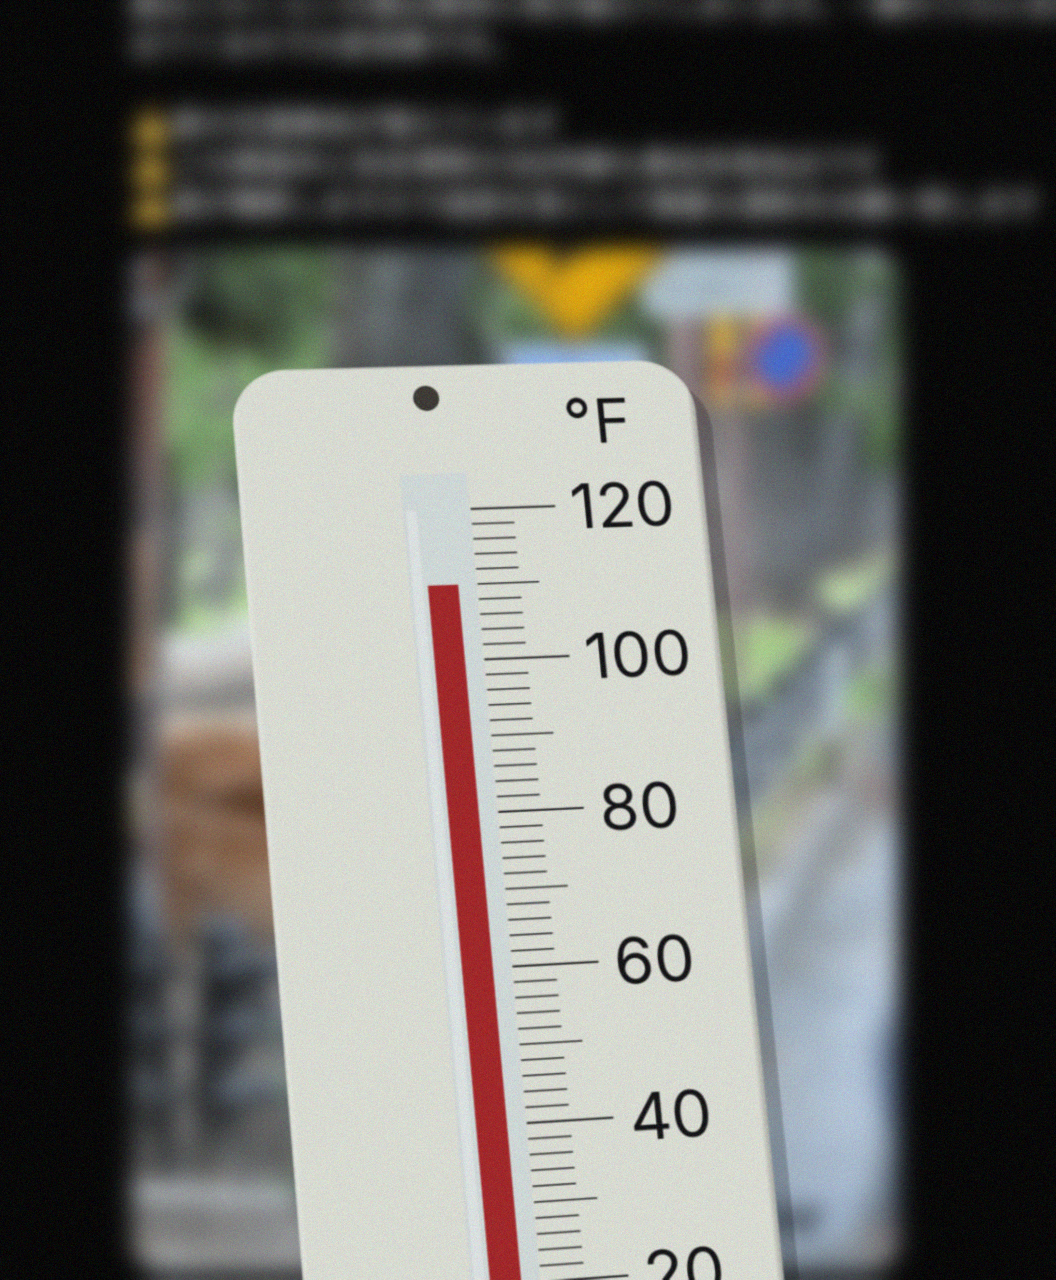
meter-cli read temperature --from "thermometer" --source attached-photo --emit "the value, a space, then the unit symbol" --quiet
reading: 110 °F
